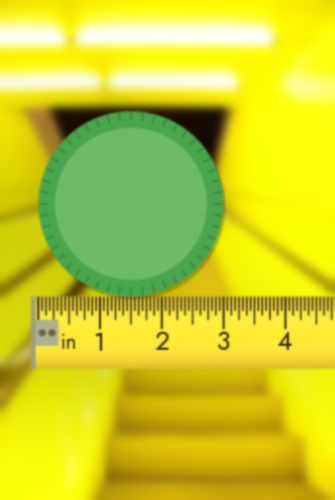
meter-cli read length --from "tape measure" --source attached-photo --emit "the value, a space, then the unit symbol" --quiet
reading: 3 in
